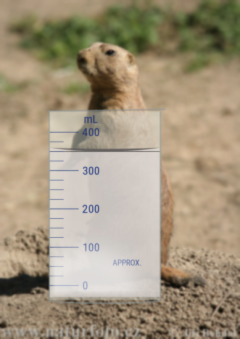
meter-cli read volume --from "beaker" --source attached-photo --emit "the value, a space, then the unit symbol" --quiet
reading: 350 mL
